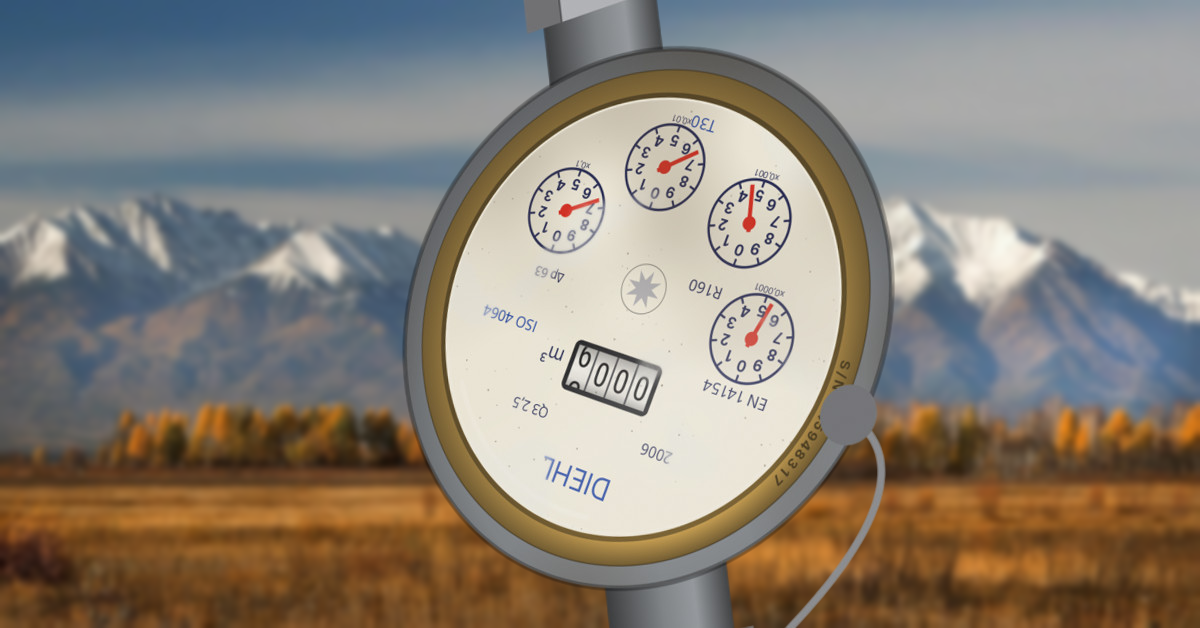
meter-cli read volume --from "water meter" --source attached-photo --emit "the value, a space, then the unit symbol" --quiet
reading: 8.6645 m³
